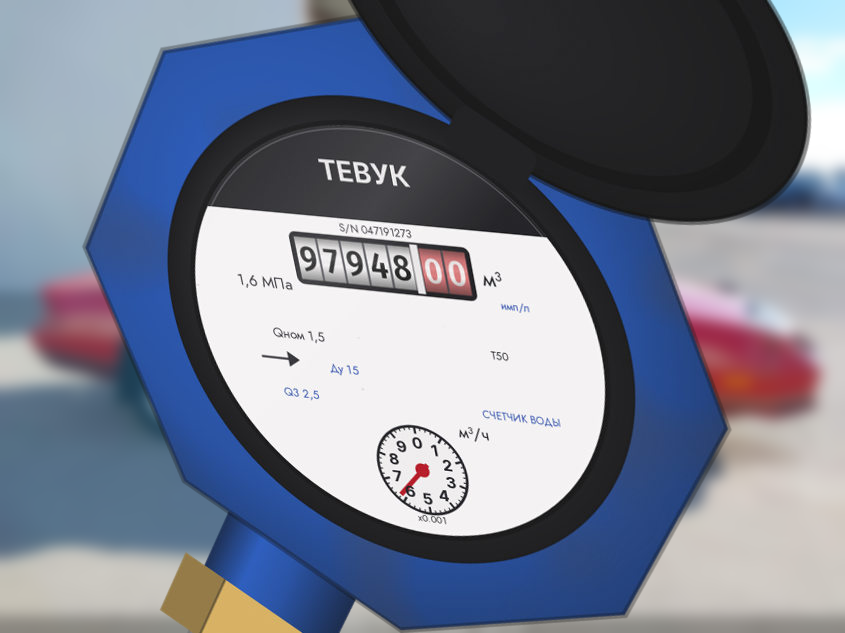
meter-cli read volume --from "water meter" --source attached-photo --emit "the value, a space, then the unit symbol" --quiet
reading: 97948.006 m³
